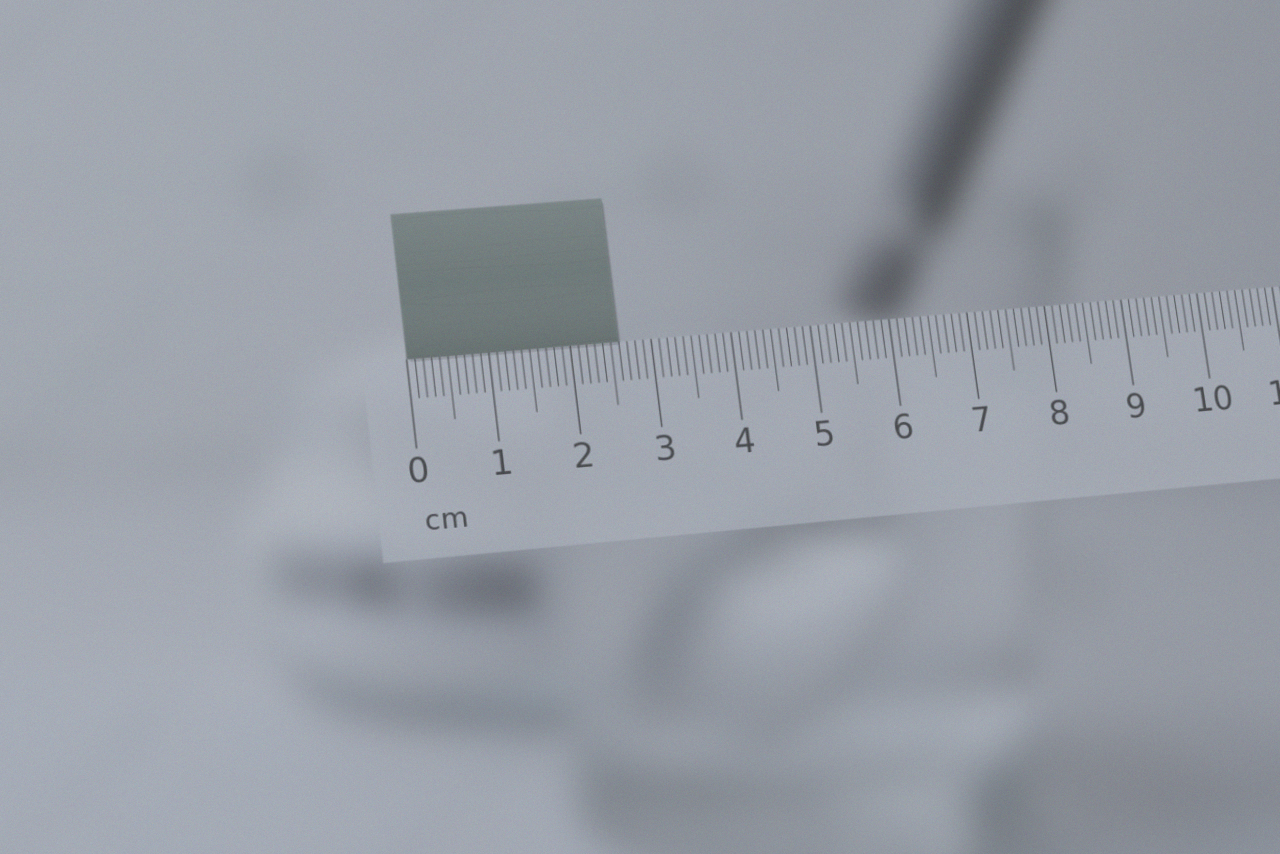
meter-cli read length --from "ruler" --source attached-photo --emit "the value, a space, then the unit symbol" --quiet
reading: 2.6 cm
